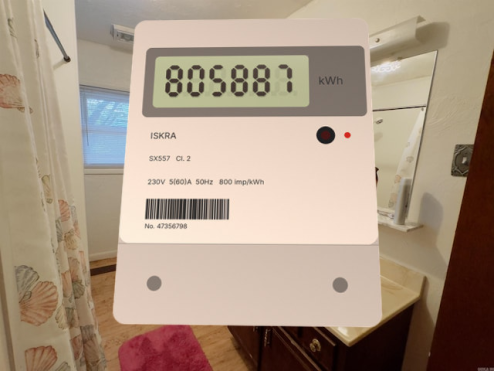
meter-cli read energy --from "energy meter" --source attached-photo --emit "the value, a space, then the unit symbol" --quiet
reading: 805887 kWh
